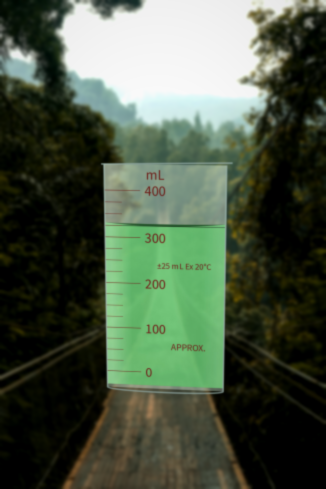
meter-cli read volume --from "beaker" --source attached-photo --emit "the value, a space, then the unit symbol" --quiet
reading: 325 mL
